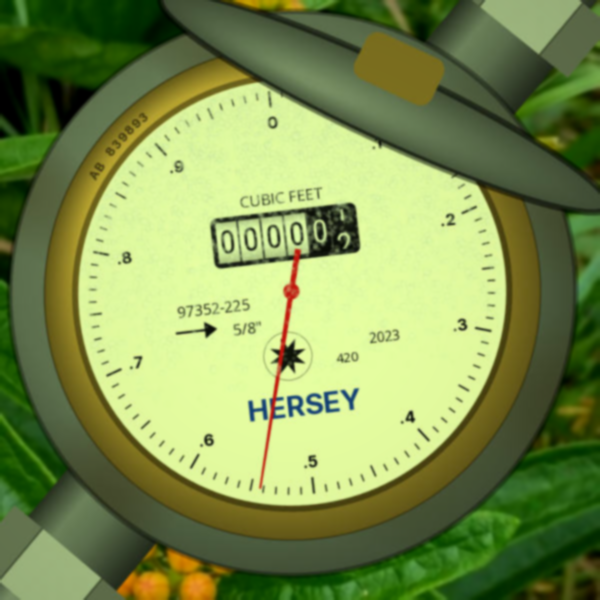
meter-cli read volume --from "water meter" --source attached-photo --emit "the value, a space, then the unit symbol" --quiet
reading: 1.54 ft³
